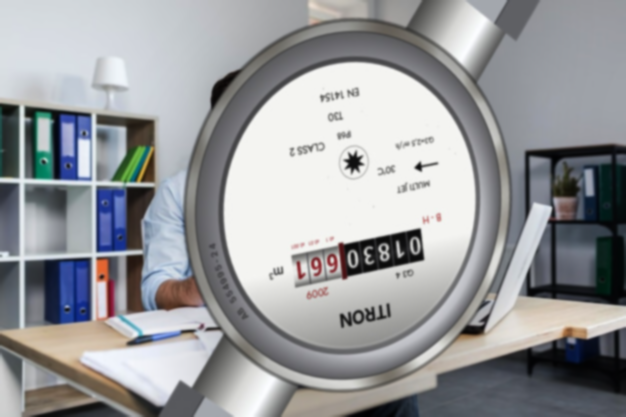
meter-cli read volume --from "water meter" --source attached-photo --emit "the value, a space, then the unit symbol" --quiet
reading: 1830.661 m³
